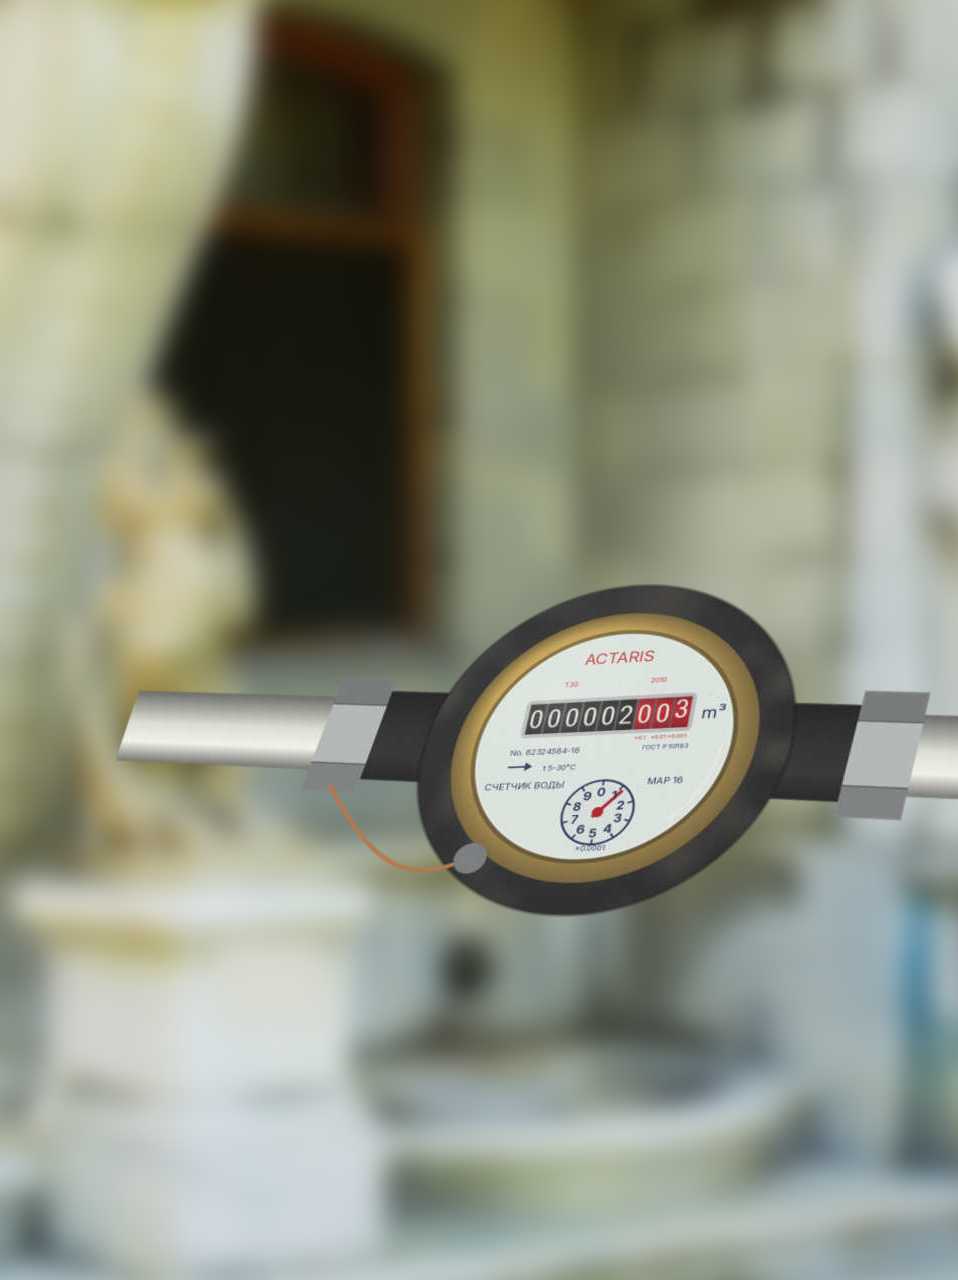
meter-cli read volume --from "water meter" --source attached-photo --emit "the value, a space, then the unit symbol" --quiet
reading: 2.0031 m³
